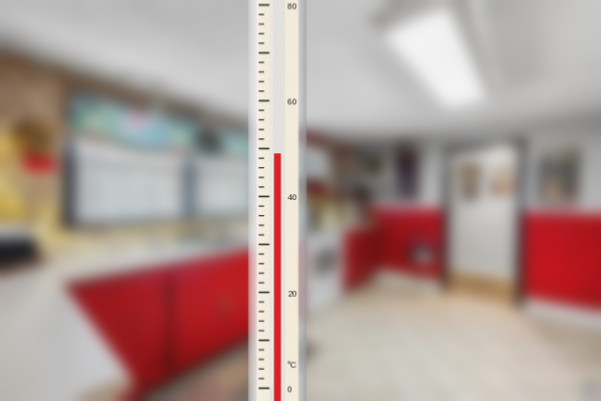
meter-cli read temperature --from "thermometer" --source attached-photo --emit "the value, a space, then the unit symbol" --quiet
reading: 49 °C
